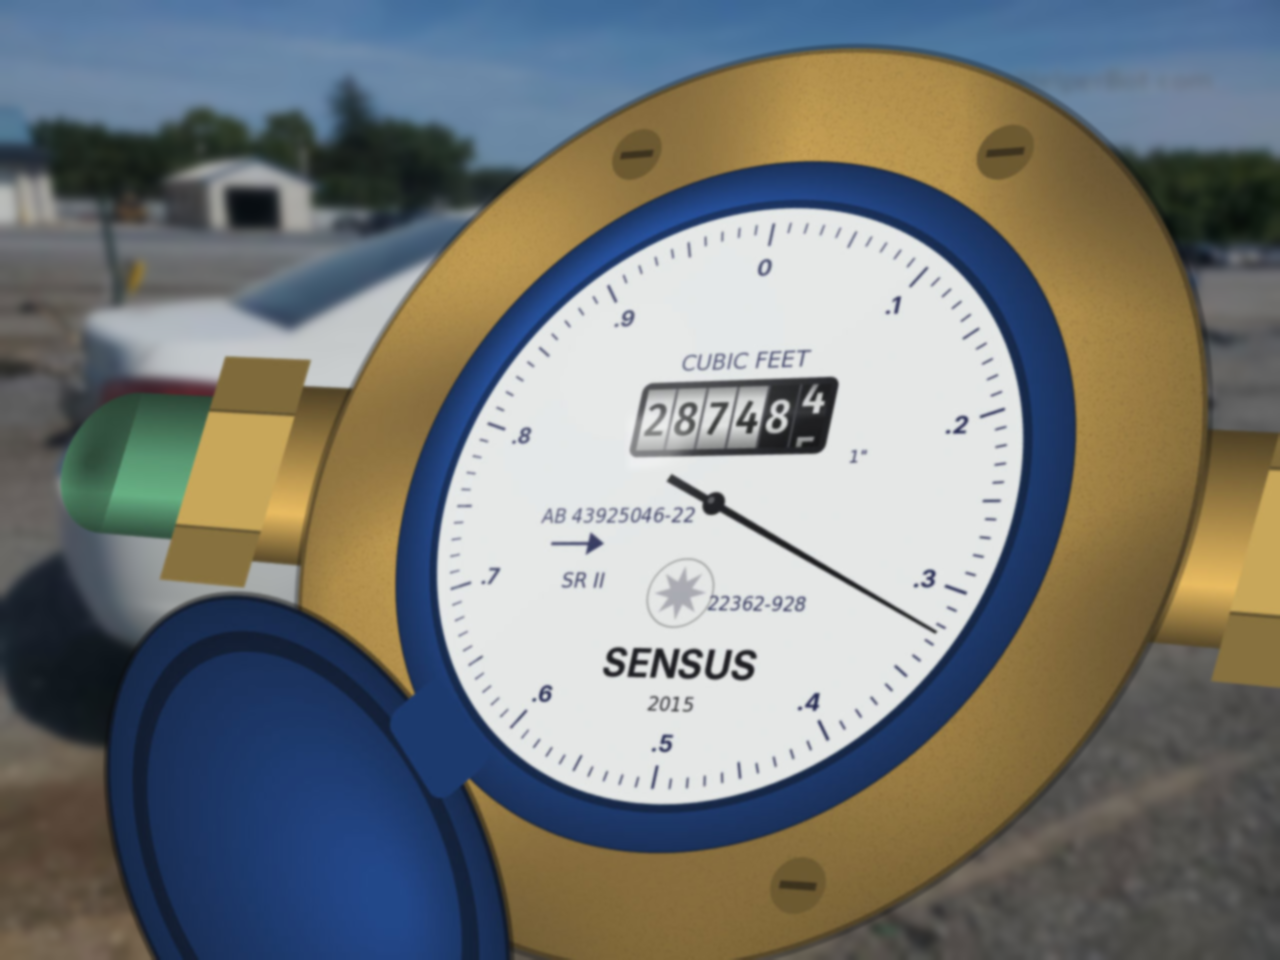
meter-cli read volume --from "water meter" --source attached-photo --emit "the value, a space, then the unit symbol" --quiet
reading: 287484.32 ft³
